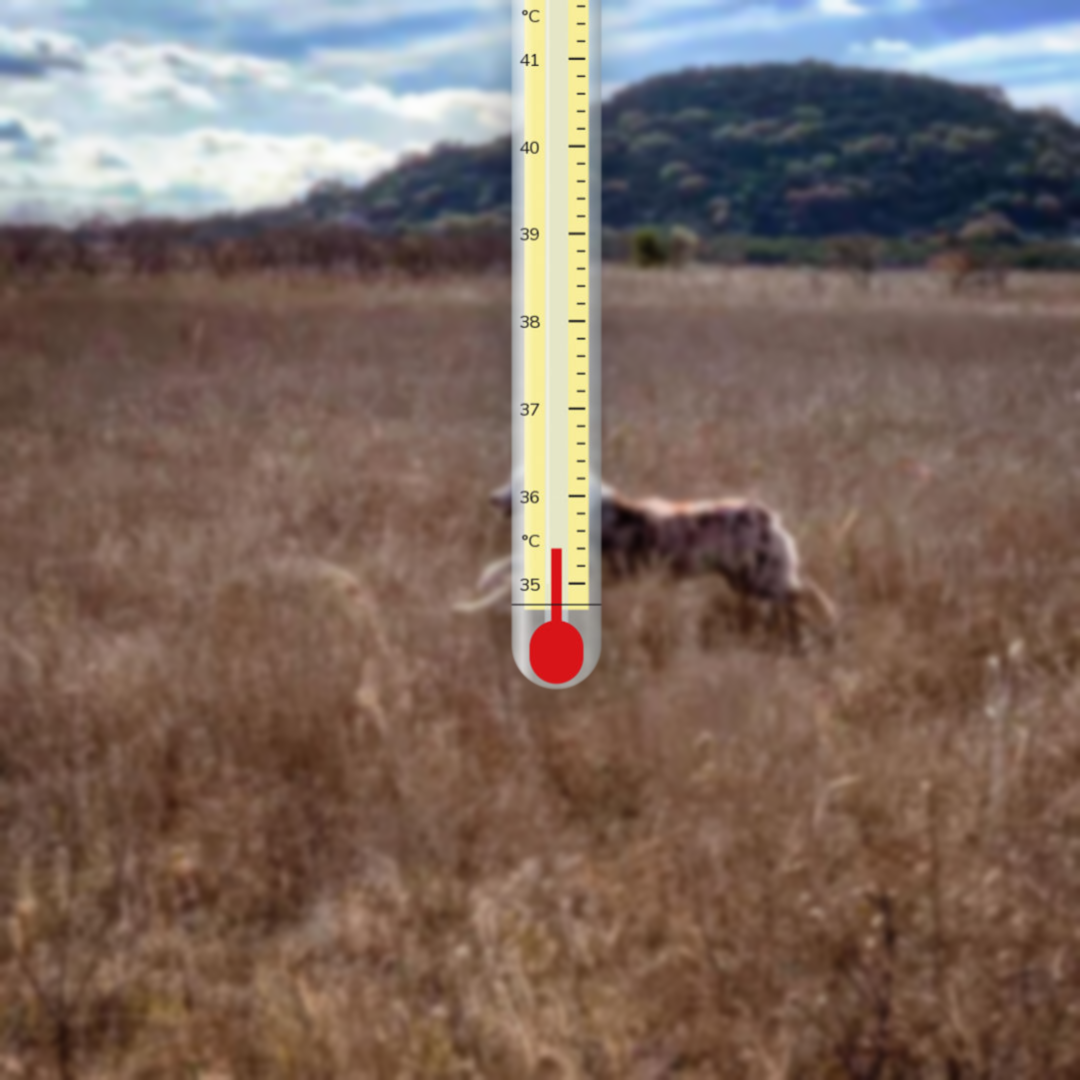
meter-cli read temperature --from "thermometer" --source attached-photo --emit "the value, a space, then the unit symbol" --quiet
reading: 35.4 °C
